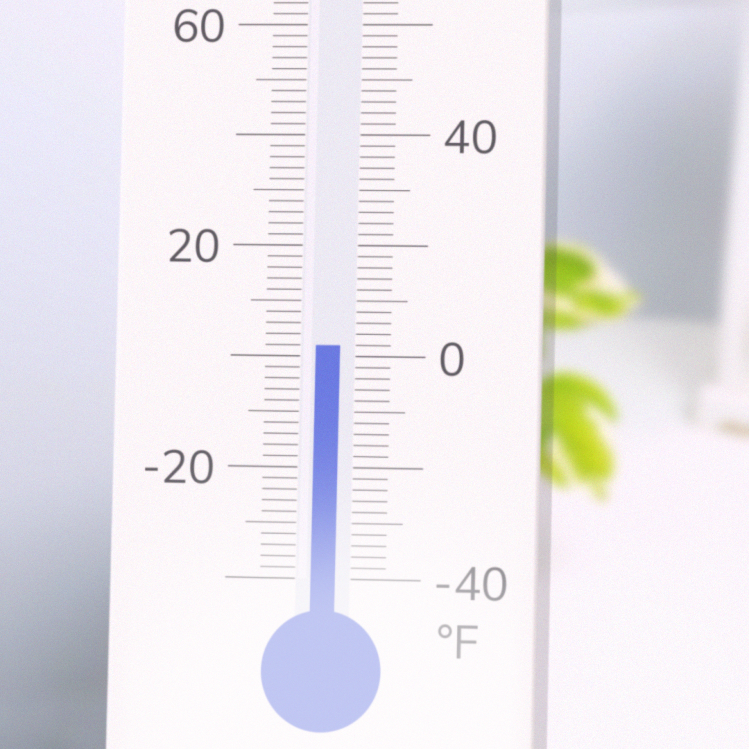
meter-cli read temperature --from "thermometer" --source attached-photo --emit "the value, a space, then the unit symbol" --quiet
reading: 2 °F
